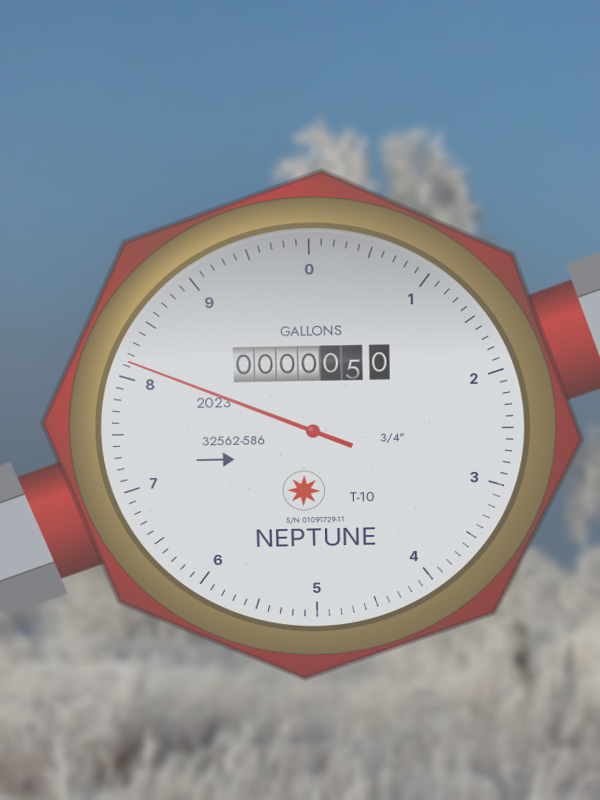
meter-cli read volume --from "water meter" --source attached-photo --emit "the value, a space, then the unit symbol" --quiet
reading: 48.1 gal
